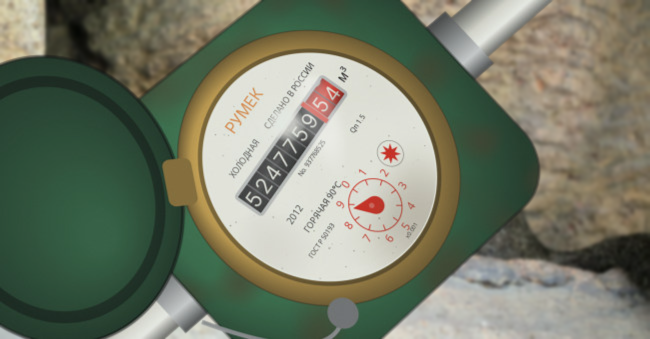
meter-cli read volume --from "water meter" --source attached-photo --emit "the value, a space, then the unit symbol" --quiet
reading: 5247759.538 m³
